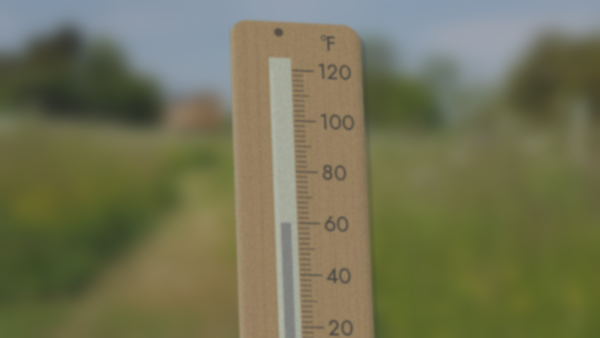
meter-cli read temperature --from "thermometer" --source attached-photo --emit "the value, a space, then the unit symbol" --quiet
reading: 60 °F
